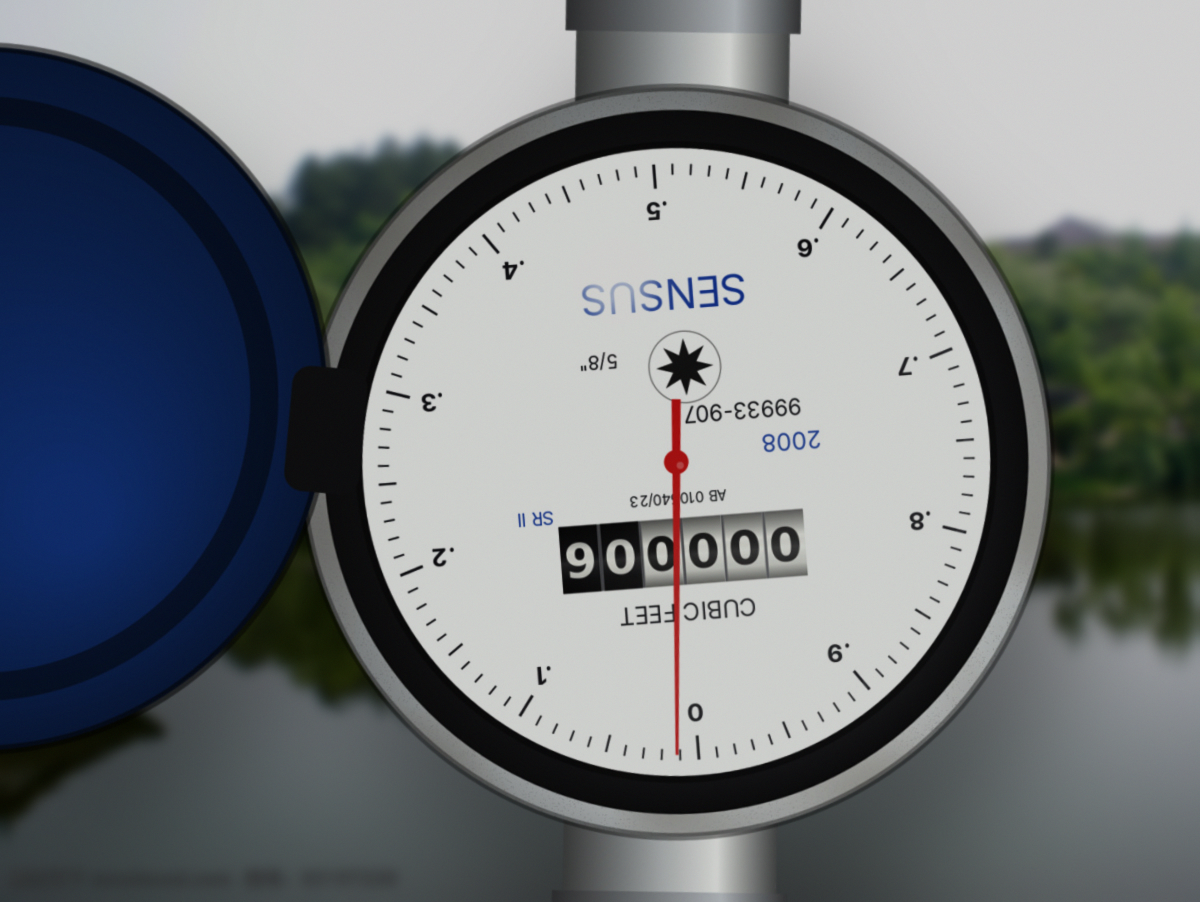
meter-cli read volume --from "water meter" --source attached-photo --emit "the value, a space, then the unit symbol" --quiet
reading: 6.01 ft³
